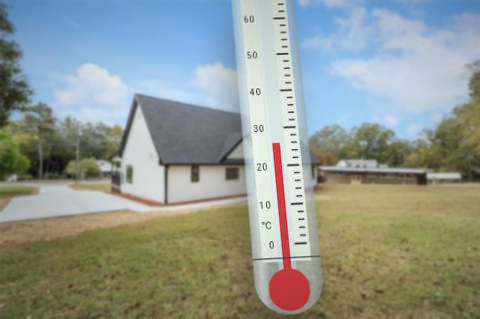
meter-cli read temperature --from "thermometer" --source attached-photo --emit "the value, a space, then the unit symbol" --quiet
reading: 26 °C
